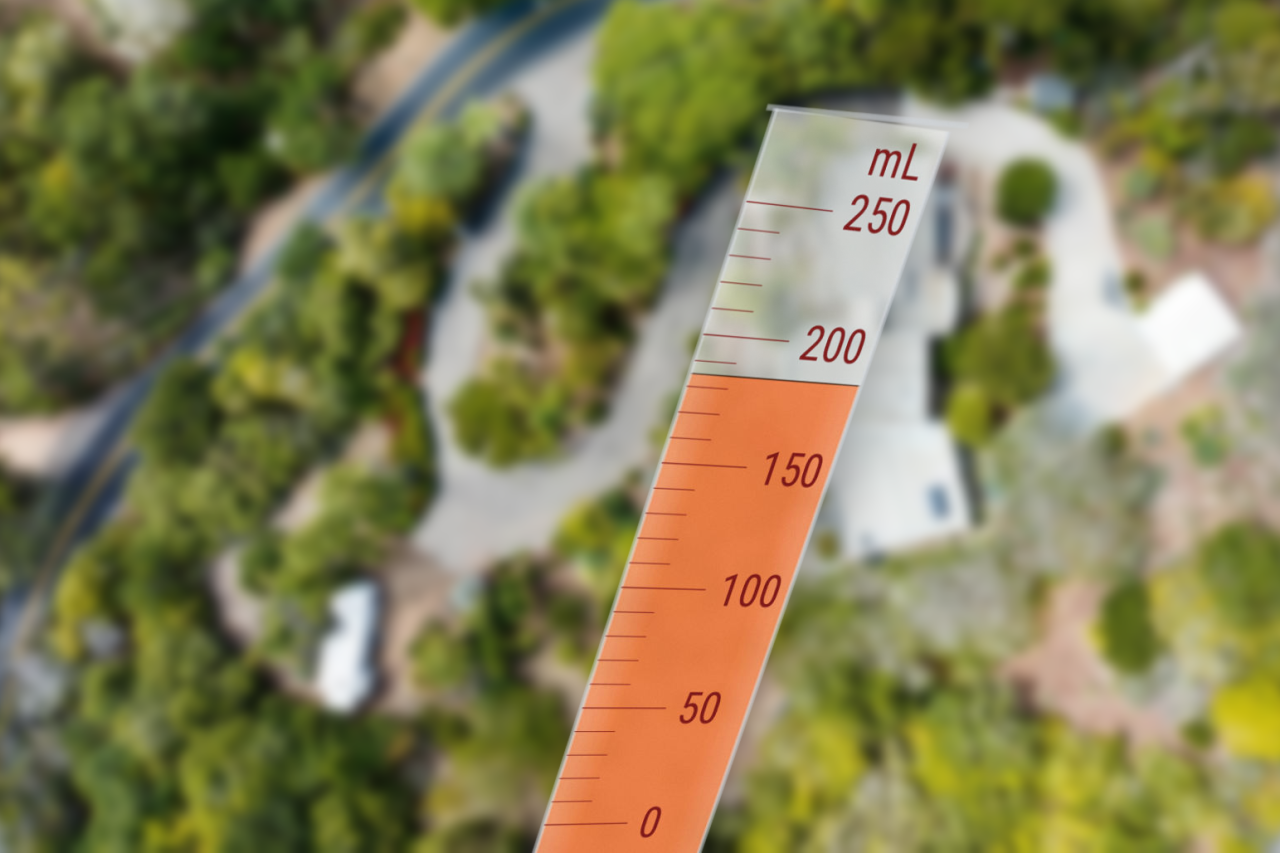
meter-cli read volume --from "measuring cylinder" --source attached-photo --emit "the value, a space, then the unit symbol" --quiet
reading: 185 mL
